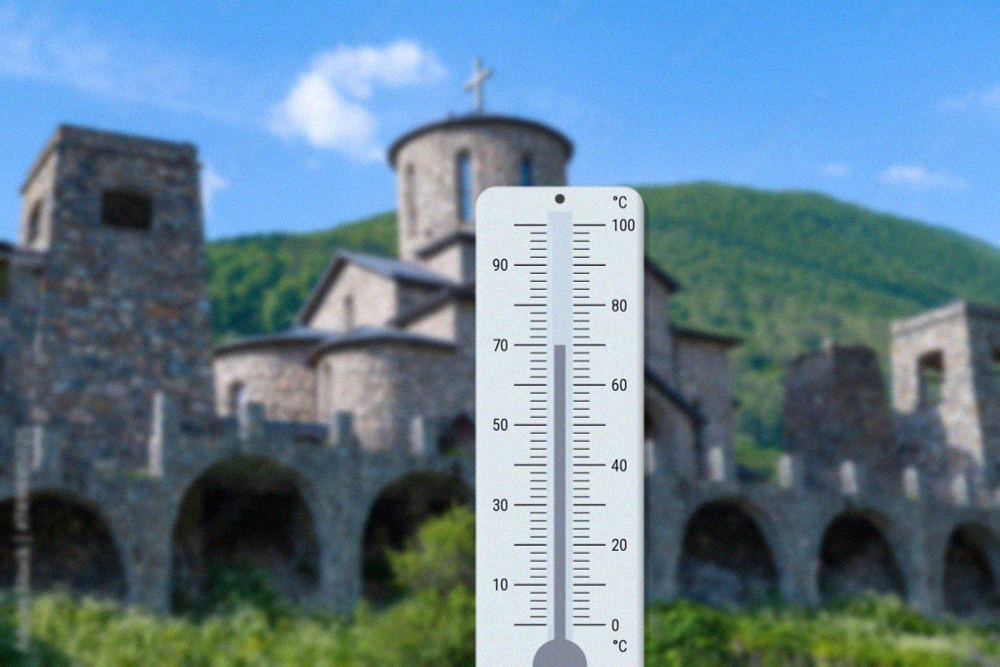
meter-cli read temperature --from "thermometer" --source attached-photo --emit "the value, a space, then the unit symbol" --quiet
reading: 70 °C
